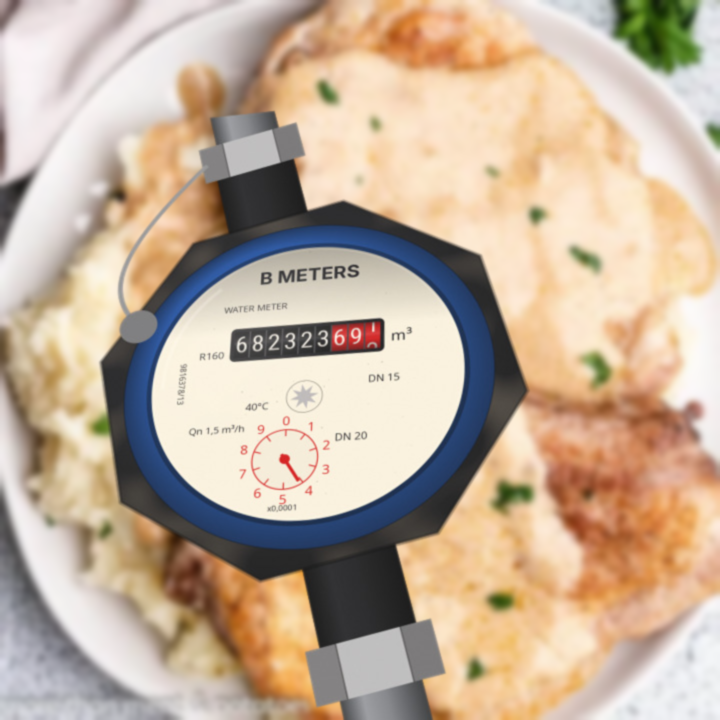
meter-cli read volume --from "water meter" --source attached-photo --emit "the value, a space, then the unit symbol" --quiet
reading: 682323.6914 m³
